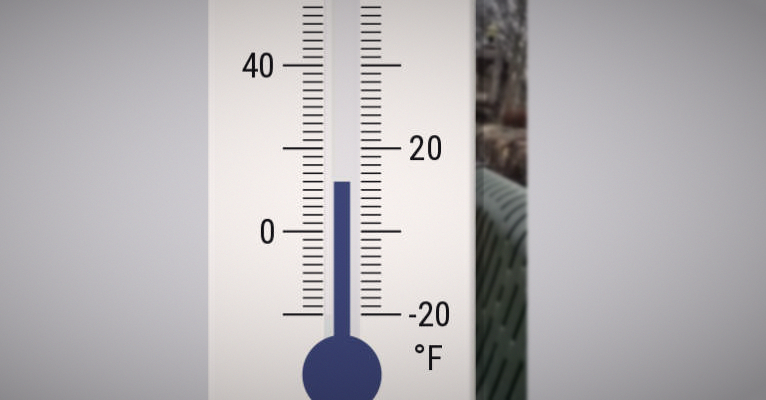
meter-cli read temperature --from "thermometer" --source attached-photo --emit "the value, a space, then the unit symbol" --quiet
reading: 12 °F
